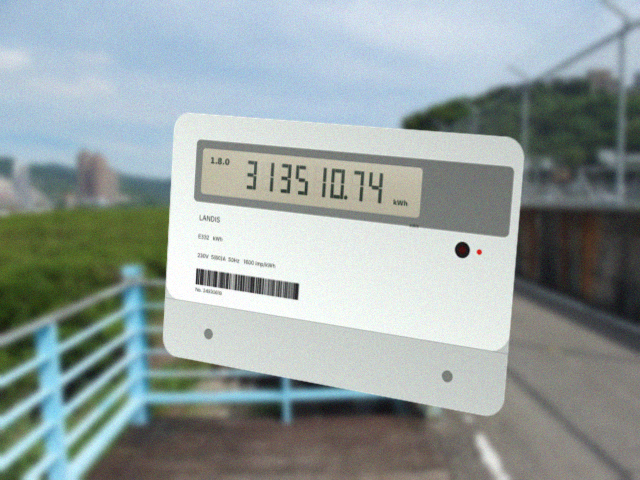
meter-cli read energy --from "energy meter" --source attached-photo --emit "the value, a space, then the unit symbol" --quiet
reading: 313510.74 kWh
